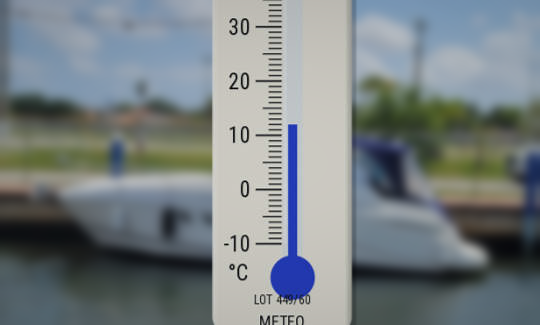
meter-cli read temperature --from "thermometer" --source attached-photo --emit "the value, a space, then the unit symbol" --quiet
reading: 12 °C
